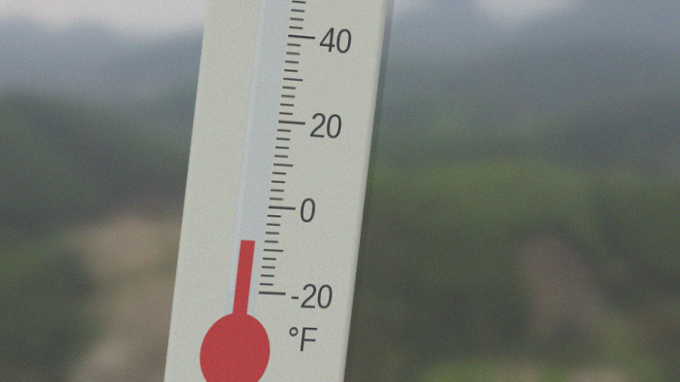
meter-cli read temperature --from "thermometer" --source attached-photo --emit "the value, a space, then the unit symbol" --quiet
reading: -8 °F
